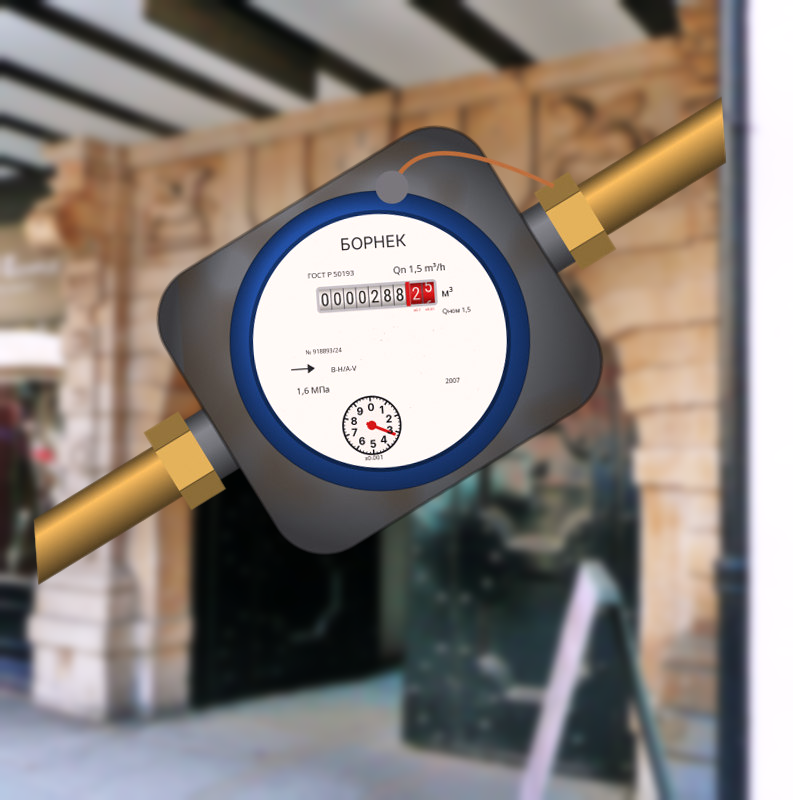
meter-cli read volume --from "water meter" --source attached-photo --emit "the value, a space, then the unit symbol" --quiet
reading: 288.253 m³
